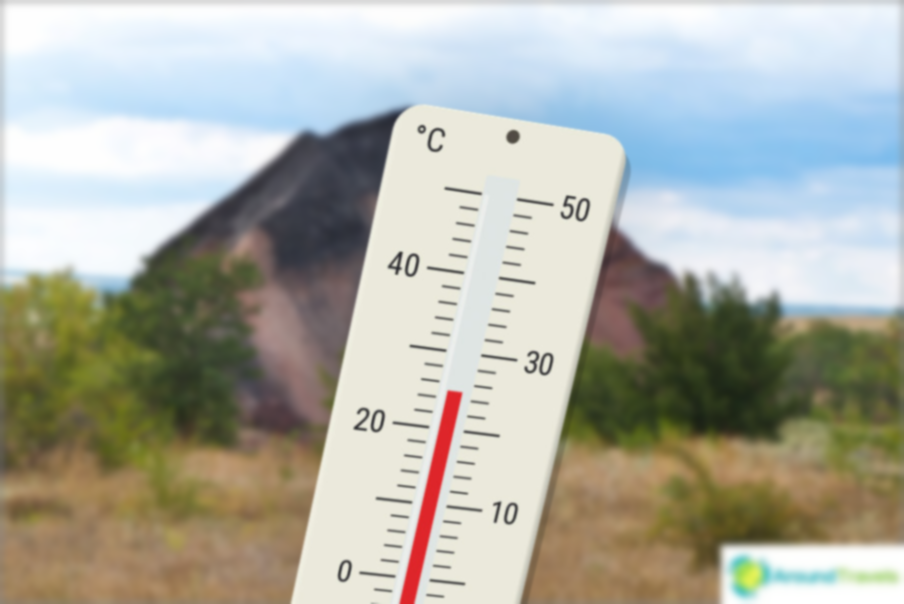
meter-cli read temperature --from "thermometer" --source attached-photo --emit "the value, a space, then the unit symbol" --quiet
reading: 25 °C
